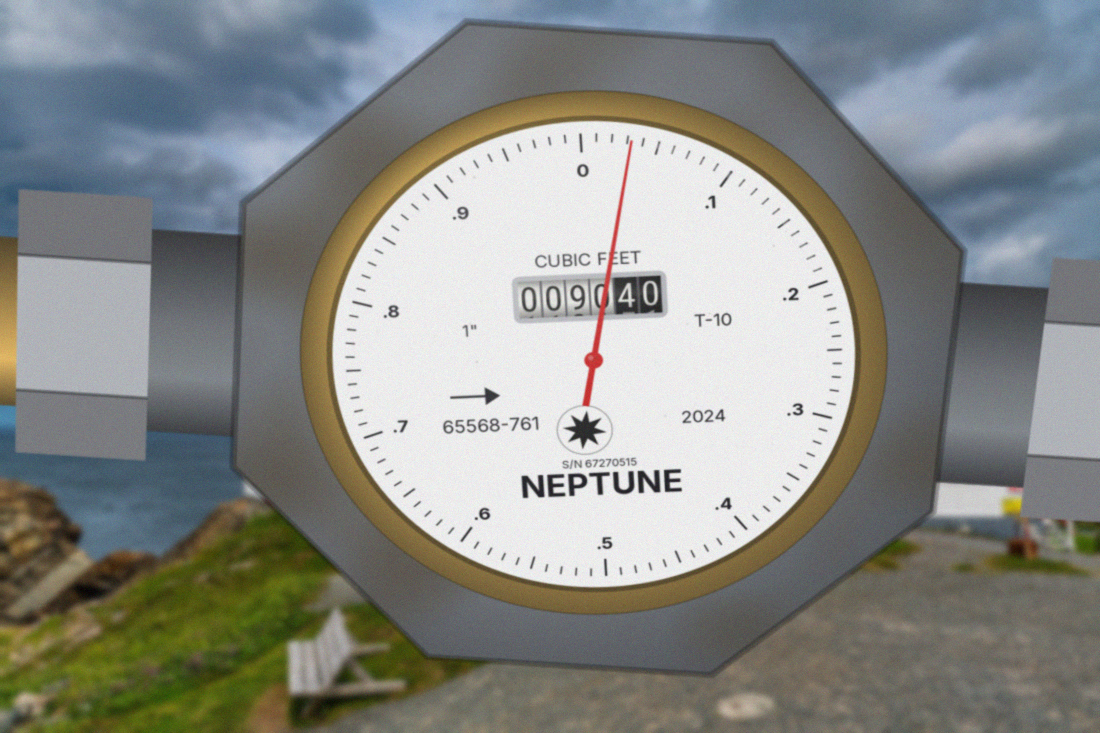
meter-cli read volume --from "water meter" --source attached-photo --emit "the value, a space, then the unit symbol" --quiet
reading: 9040.03 ft³
